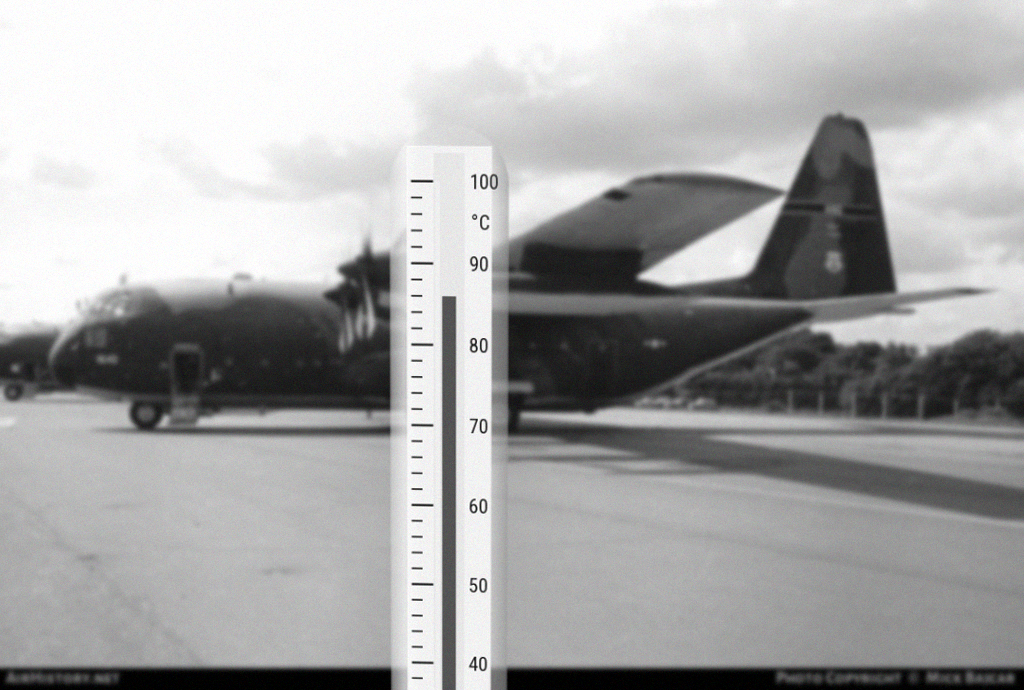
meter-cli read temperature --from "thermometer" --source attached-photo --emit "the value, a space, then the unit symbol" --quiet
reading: 86 °C
